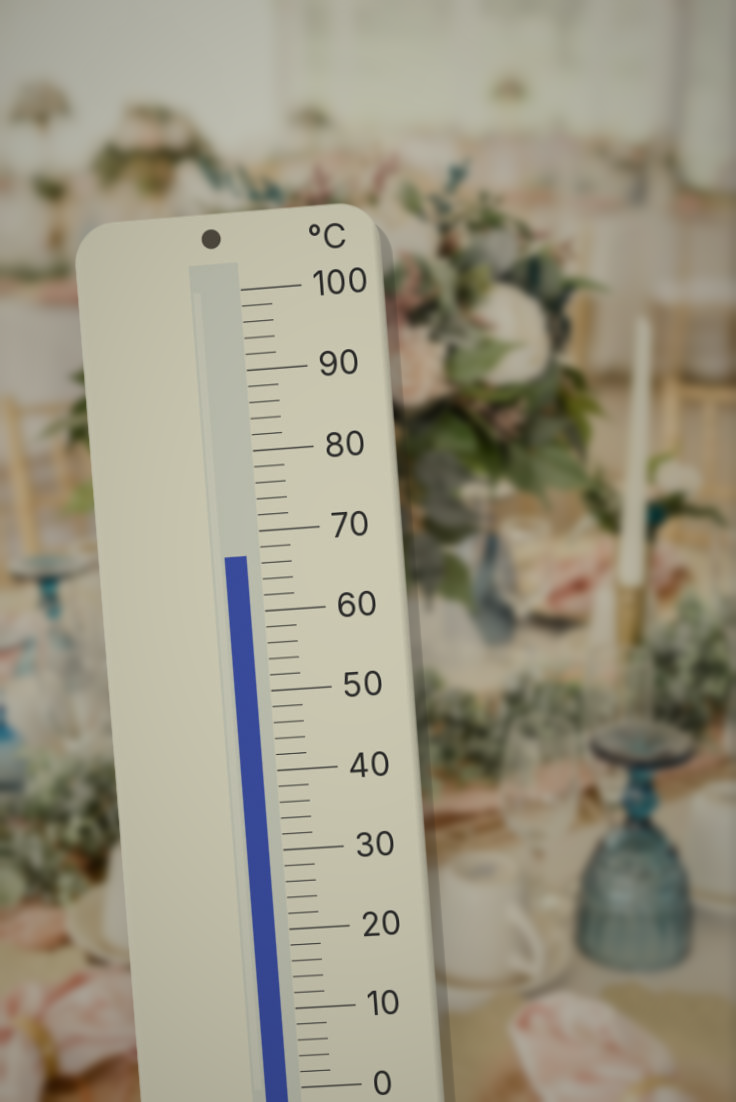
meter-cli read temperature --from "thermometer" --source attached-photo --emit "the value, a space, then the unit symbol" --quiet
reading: 67 °C
